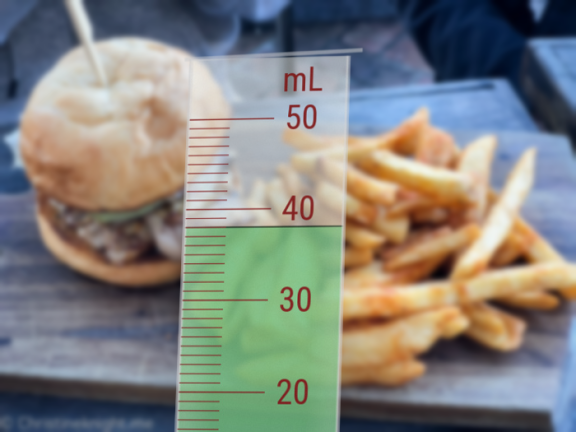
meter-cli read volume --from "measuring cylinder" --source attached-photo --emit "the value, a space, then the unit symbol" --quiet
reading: 38 mL
